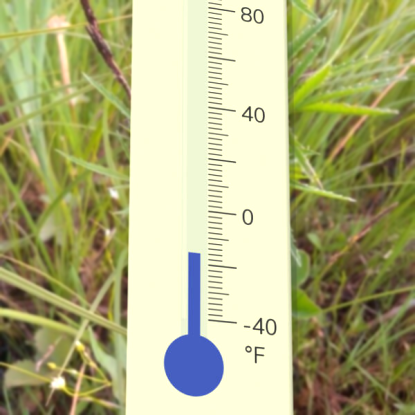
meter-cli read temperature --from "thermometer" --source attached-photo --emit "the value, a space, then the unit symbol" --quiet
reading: -16 °F
